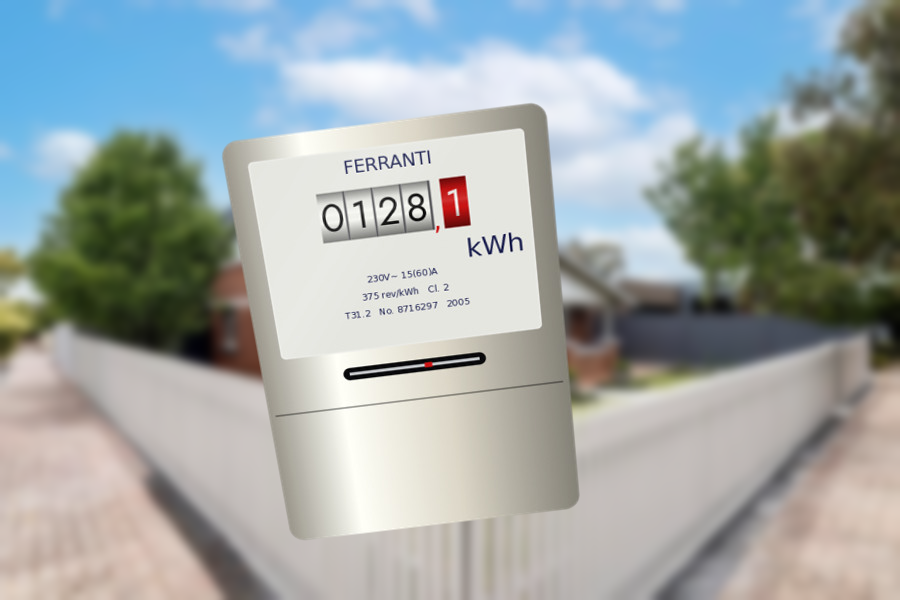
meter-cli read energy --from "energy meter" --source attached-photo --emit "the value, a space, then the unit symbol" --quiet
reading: 128.1 kWh
